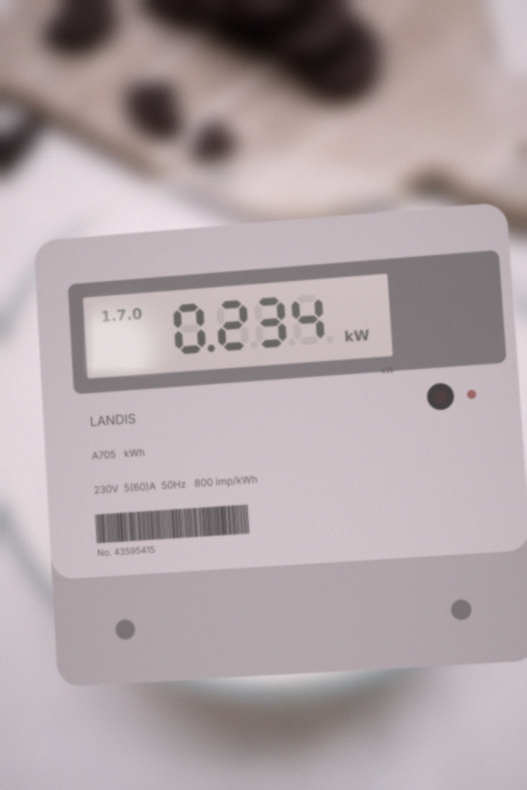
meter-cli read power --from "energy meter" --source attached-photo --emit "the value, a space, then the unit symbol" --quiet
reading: 0.234 kW
